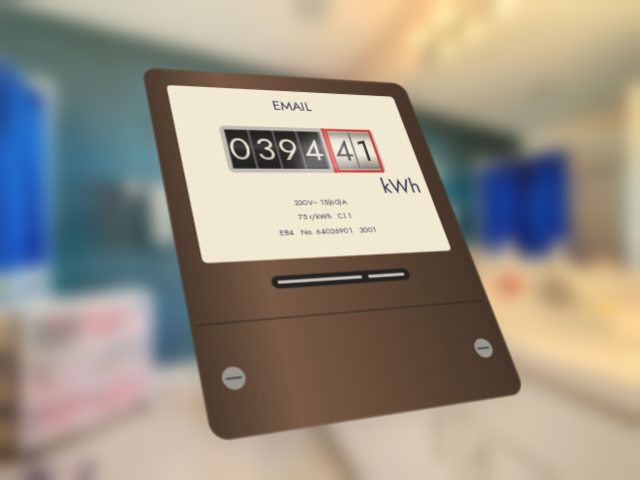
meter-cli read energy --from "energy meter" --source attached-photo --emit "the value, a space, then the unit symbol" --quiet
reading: 394.41 kWh
